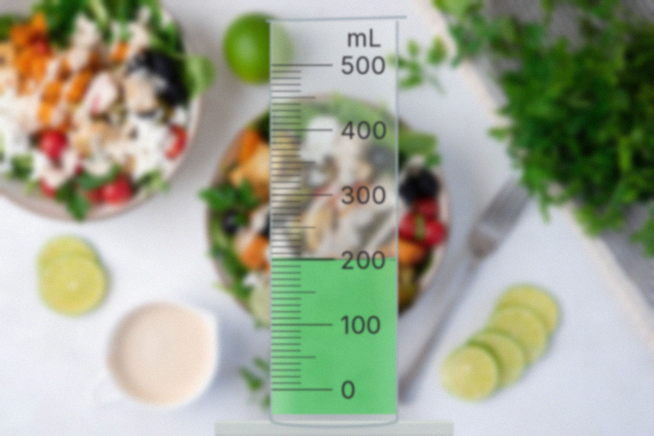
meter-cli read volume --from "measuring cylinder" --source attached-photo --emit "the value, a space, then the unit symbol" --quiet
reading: 200 mL
